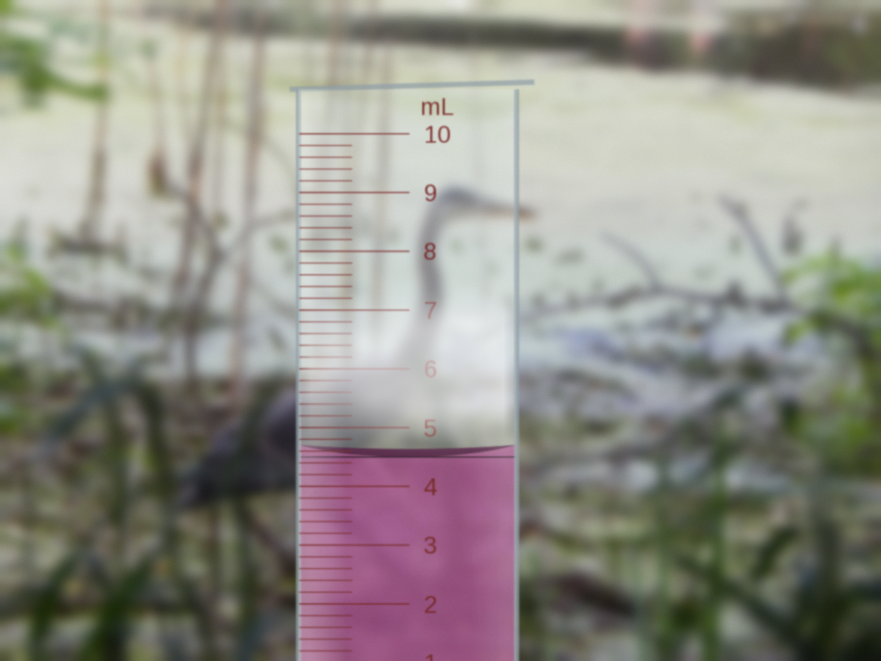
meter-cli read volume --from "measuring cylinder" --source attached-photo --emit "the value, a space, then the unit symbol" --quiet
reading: 4.5 mL
